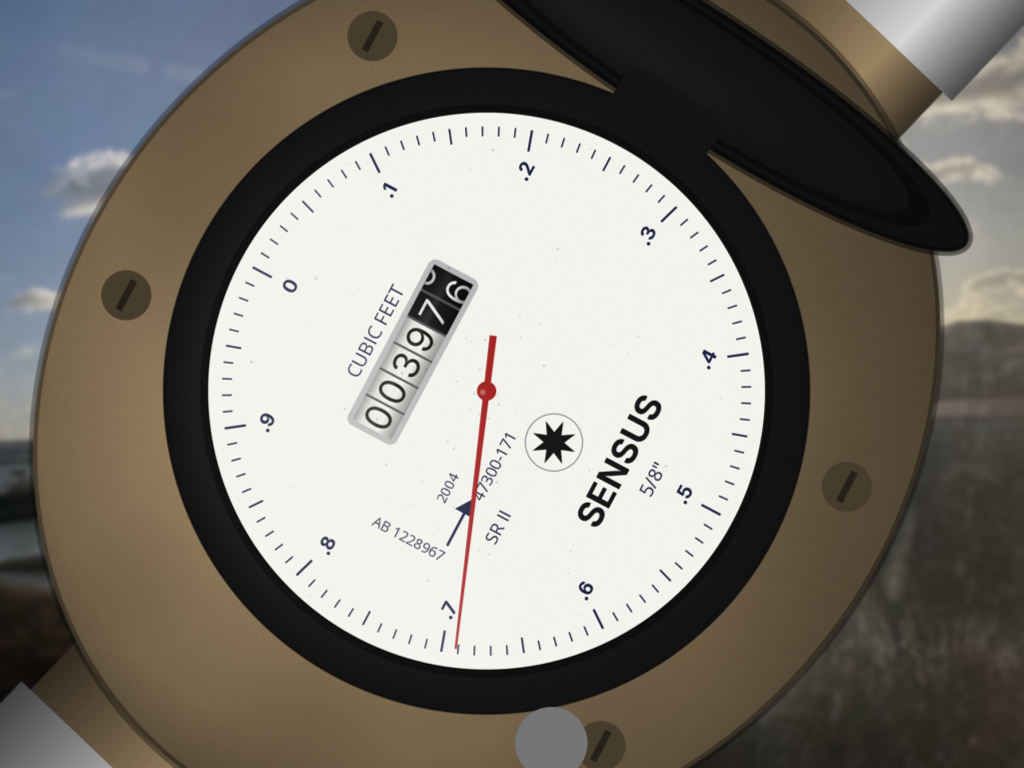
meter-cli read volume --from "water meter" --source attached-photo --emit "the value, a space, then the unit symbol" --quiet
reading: 3975.69 ft³
